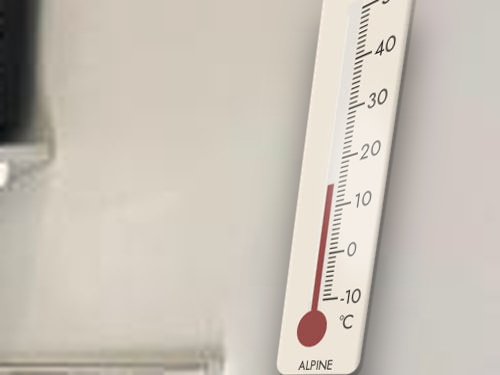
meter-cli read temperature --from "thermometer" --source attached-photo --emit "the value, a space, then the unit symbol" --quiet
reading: 15 °C
